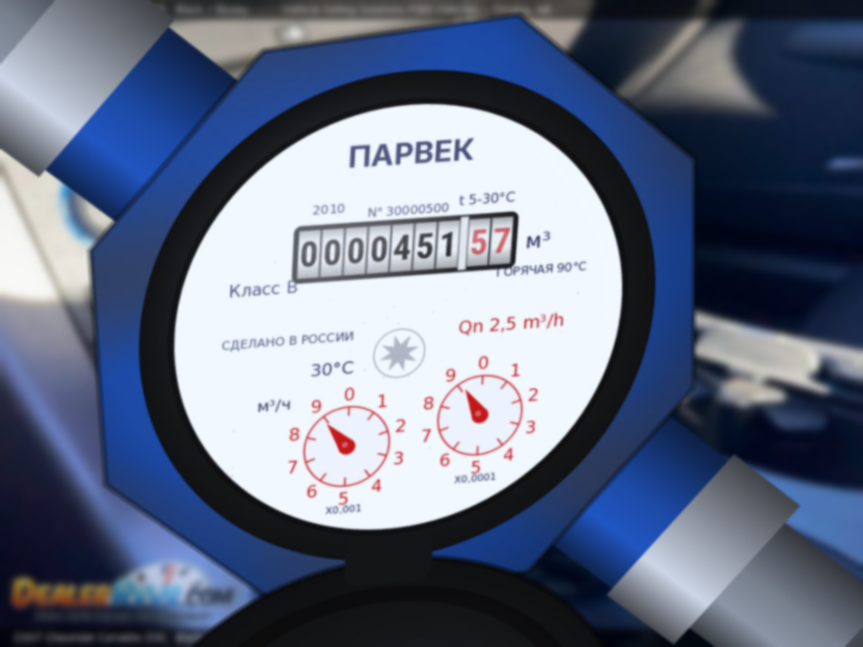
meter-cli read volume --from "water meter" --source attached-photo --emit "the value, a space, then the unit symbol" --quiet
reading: 451.5789 m³
